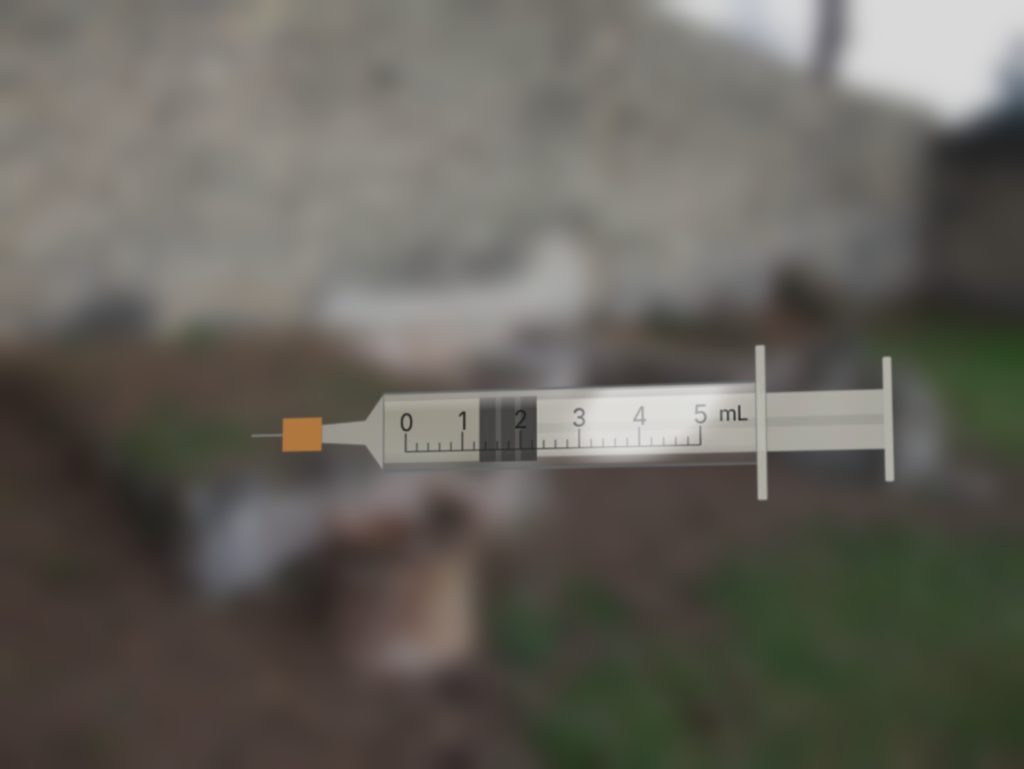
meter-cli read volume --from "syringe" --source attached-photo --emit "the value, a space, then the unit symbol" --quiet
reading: 1.3 mL
